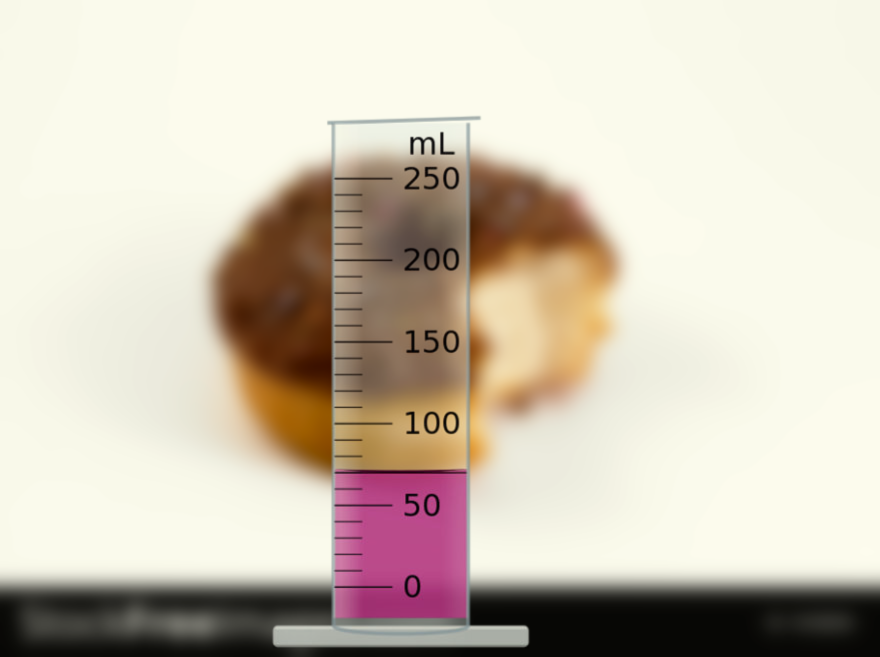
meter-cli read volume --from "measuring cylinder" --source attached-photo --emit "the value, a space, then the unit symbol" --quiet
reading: 70 mL
